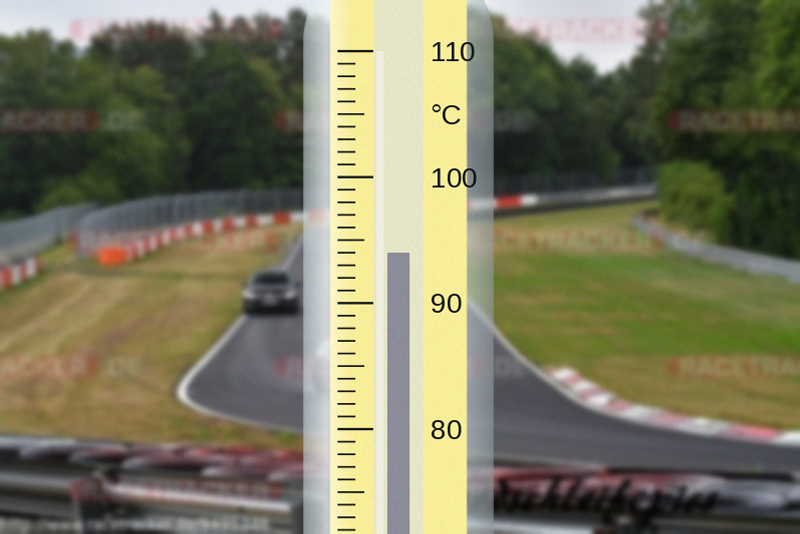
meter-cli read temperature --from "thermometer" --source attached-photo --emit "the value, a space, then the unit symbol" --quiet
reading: 94 °C
